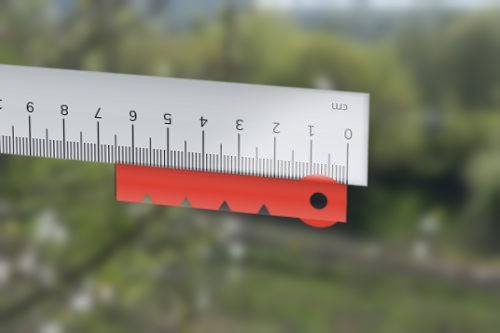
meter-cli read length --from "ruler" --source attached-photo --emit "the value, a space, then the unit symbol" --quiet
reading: 6.5 cm
